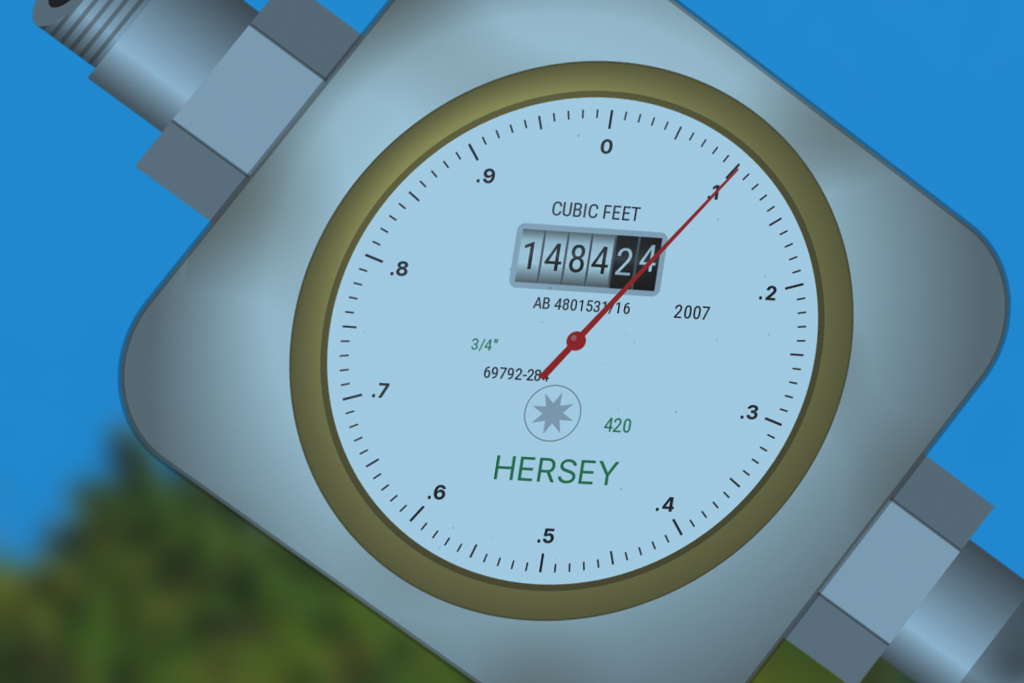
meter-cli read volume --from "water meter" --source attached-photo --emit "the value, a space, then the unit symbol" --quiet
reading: 148424.10 ft³
